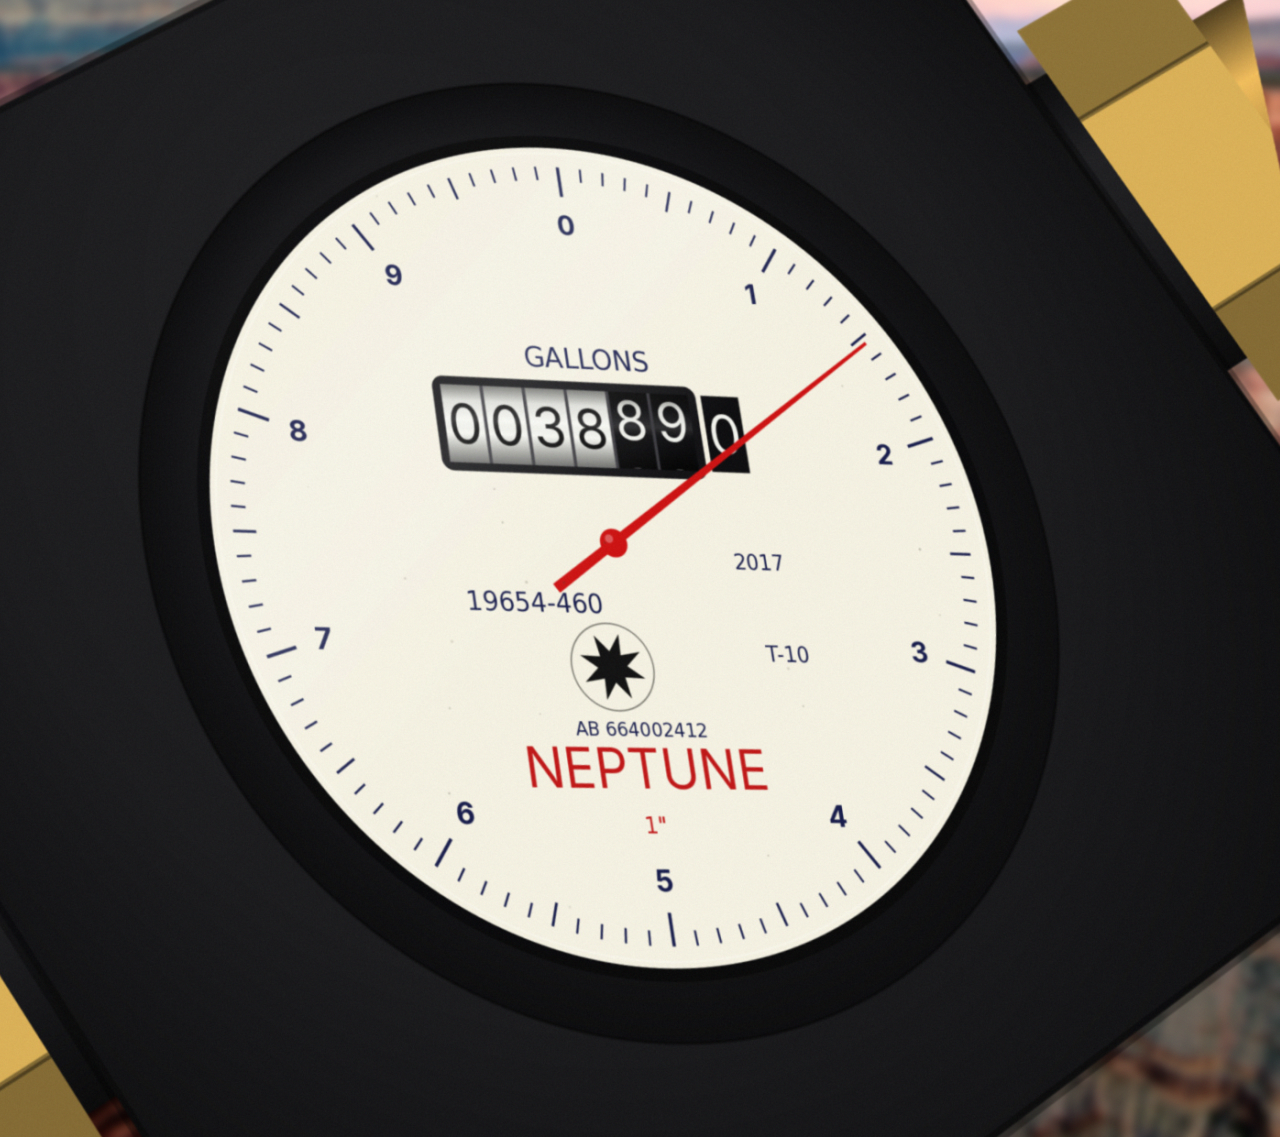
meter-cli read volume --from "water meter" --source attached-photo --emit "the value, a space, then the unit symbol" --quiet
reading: 38891.5 gal
